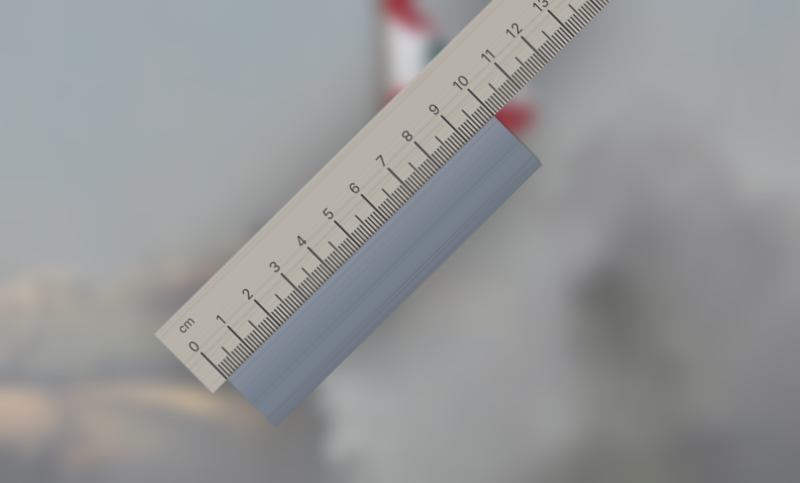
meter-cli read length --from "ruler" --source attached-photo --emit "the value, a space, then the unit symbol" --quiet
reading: 10 cm
